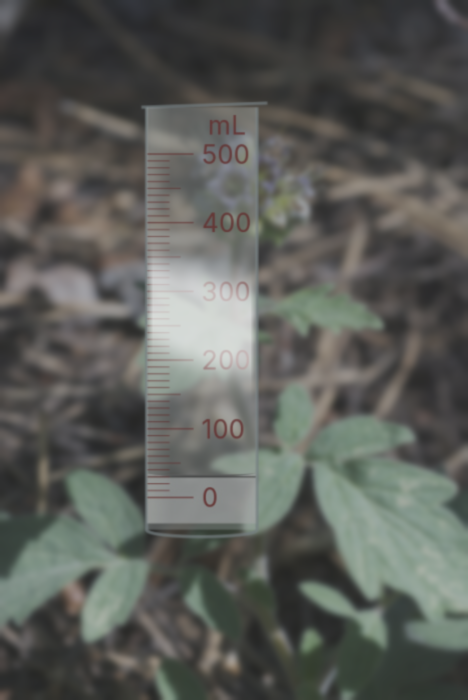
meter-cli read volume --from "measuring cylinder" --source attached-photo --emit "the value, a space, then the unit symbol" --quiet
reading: 30 mL
